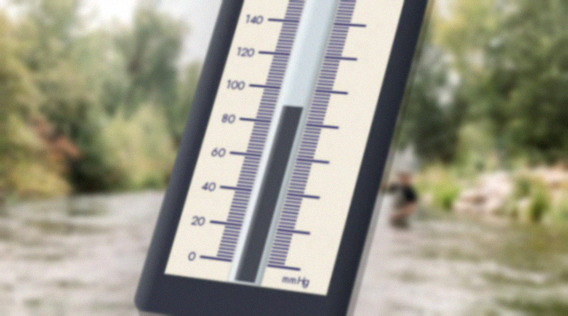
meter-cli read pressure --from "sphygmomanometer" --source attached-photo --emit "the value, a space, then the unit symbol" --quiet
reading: 90 mmHg
